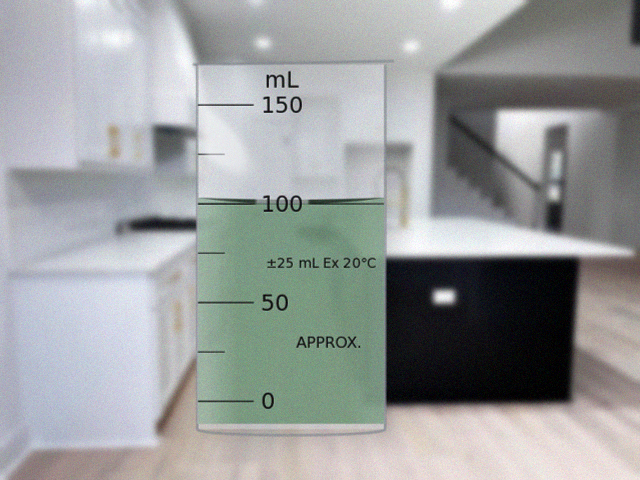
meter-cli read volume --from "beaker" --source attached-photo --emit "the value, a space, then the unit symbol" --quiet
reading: 100 mL
